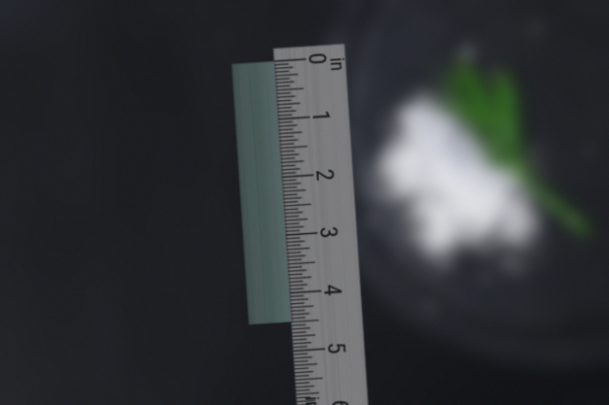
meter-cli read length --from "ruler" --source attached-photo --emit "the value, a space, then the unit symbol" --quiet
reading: 4.5 in
